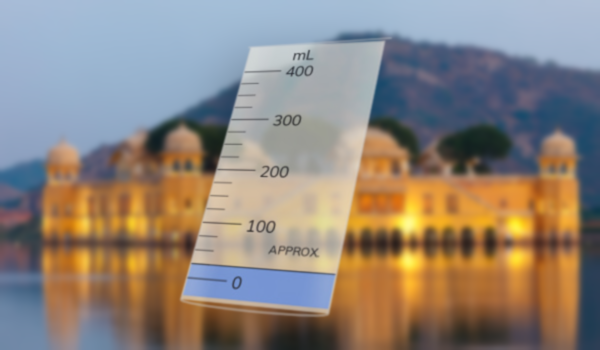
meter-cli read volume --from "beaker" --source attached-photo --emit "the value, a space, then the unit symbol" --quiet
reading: 25 mL
